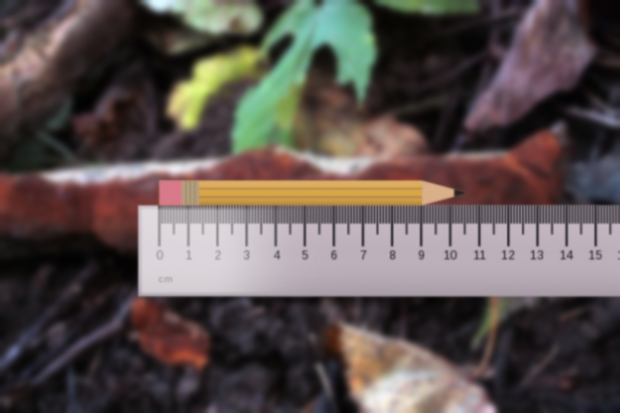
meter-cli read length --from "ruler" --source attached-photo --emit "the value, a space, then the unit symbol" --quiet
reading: 10.5 cm
